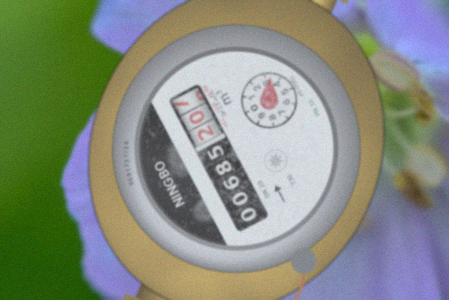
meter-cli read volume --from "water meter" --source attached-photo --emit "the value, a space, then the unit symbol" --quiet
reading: 685.2073 m³
